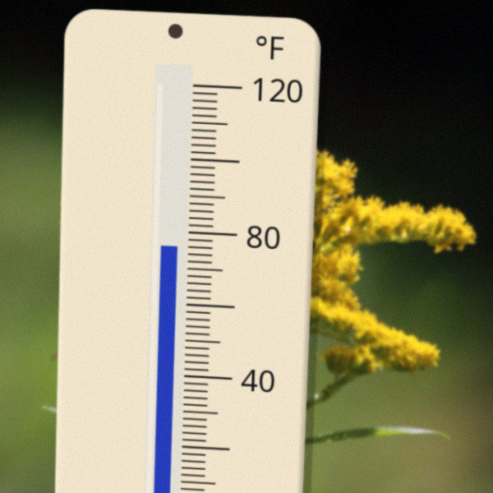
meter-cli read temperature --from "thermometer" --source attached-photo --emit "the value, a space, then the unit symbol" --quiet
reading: 76 °F
